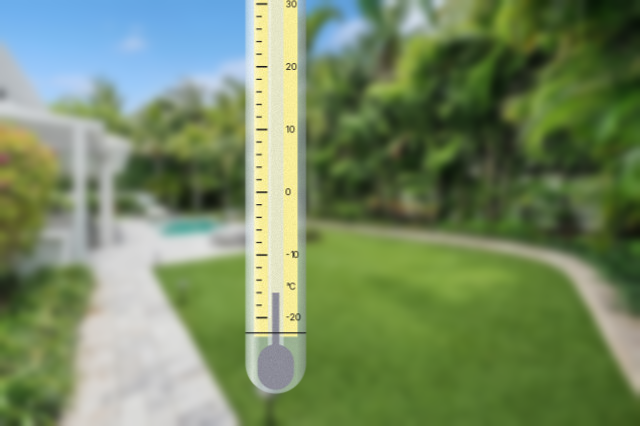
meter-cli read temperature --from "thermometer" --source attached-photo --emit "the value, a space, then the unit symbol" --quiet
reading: -16 °C
